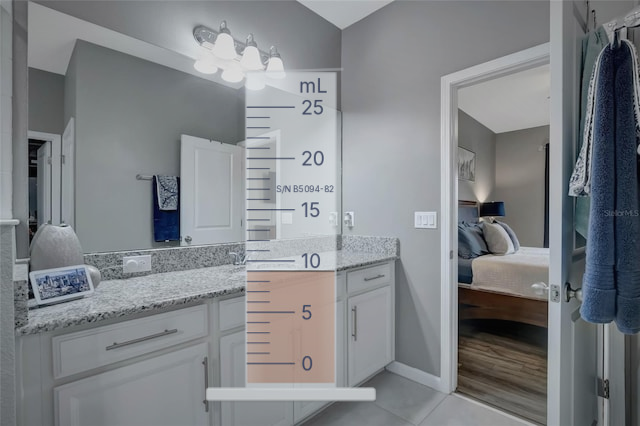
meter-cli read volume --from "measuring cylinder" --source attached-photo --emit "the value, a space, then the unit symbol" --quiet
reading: 9 mL
